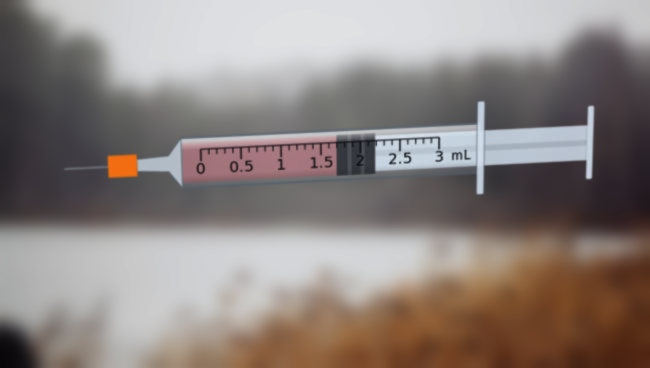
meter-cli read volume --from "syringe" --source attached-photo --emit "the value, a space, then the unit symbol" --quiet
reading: 1.7 mL
